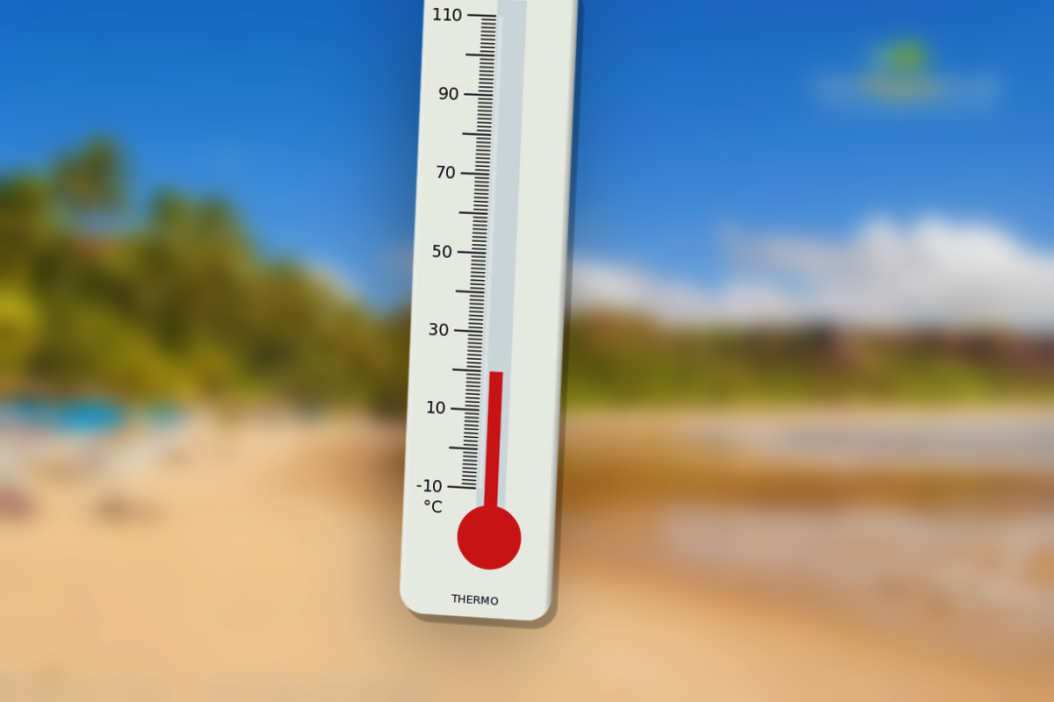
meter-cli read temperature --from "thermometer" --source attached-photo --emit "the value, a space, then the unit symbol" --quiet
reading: 20 °C
